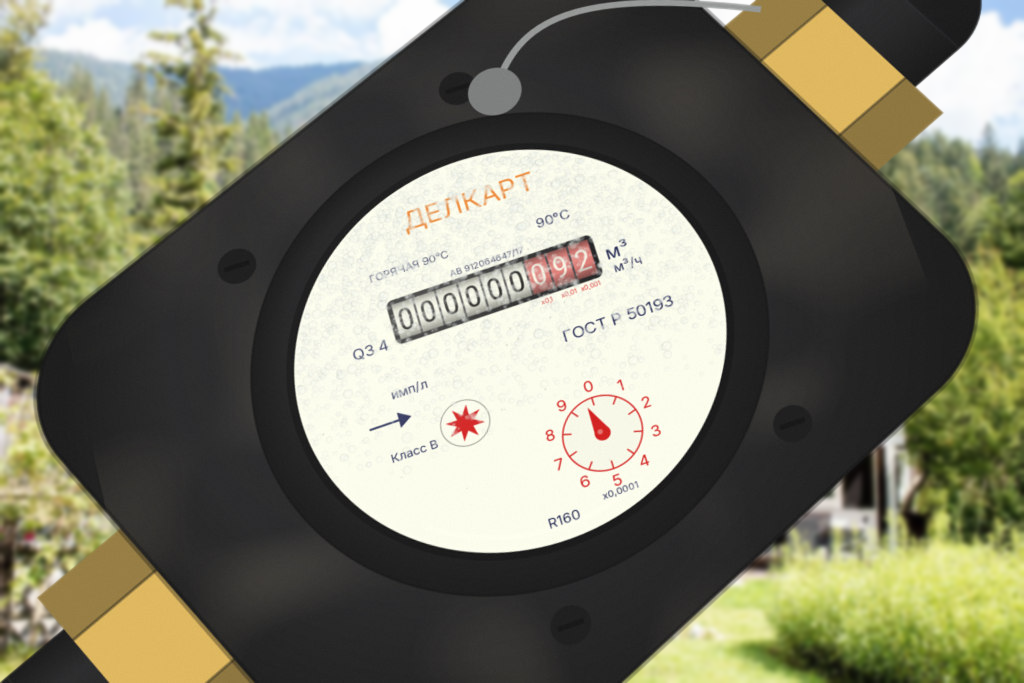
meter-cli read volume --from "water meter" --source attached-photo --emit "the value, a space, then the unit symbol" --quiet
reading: 0.0919 m³
